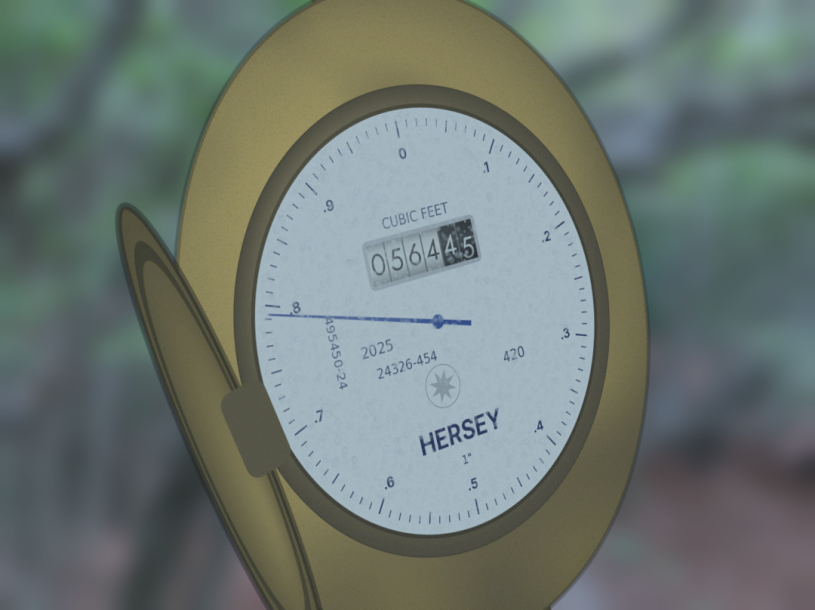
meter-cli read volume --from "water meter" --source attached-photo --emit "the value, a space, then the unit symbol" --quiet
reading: 56444.79 ft³
